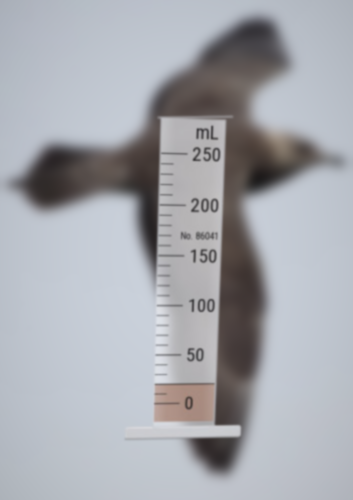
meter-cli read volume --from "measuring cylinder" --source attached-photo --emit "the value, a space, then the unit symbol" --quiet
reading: 20 mL
